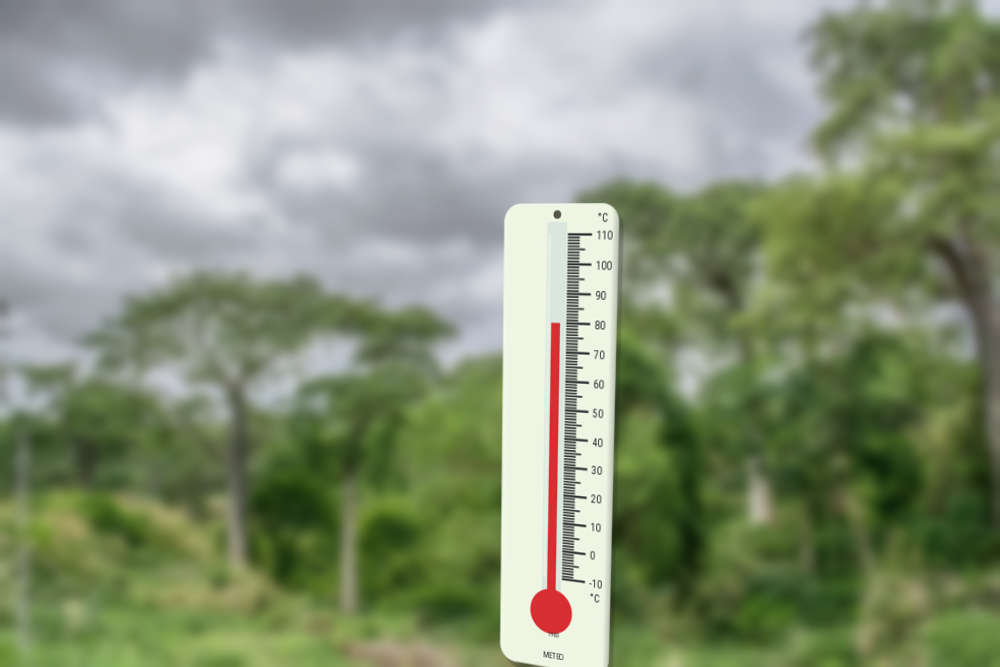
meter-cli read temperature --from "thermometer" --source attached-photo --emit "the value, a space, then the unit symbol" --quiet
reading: 80 °C
